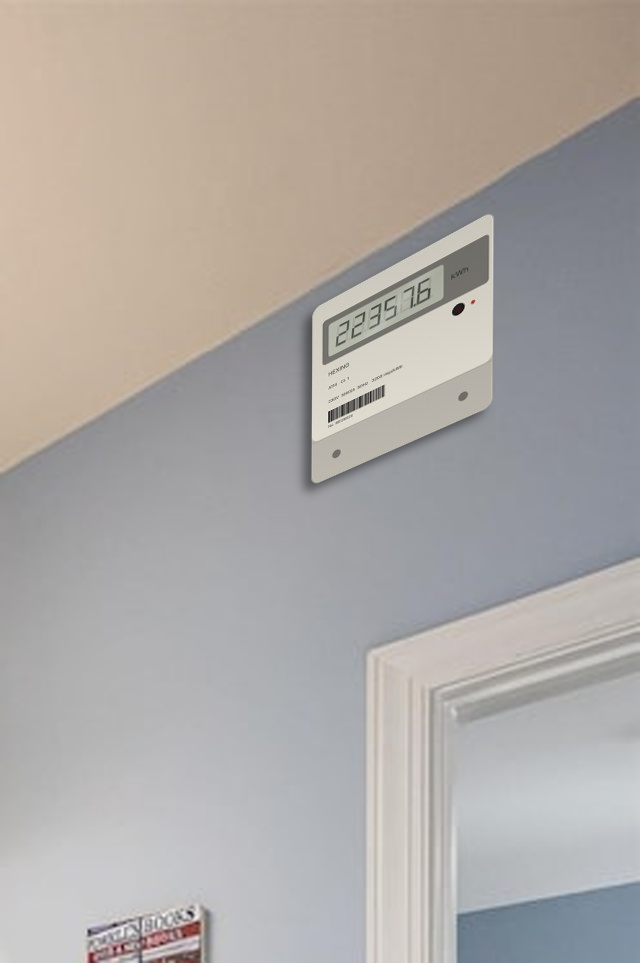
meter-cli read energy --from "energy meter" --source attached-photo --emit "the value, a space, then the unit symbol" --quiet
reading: 22357.6 kWh
